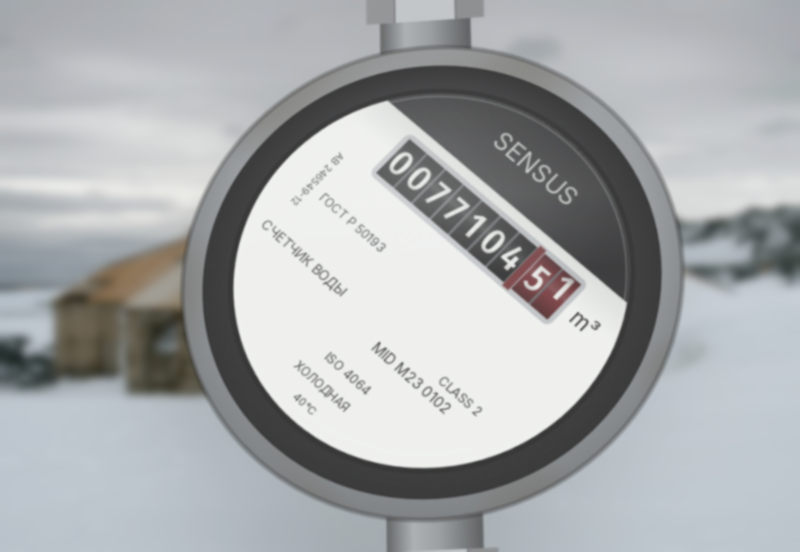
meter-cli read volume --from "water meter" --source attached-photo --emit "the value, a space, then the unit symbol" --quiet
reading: 77104.51 m³
